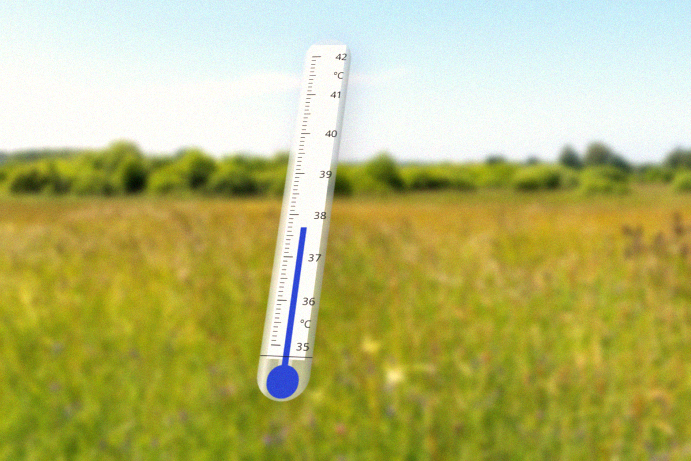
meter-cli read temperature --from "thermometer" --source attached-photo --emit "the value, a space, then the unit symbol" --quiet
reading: 37.7 °C
